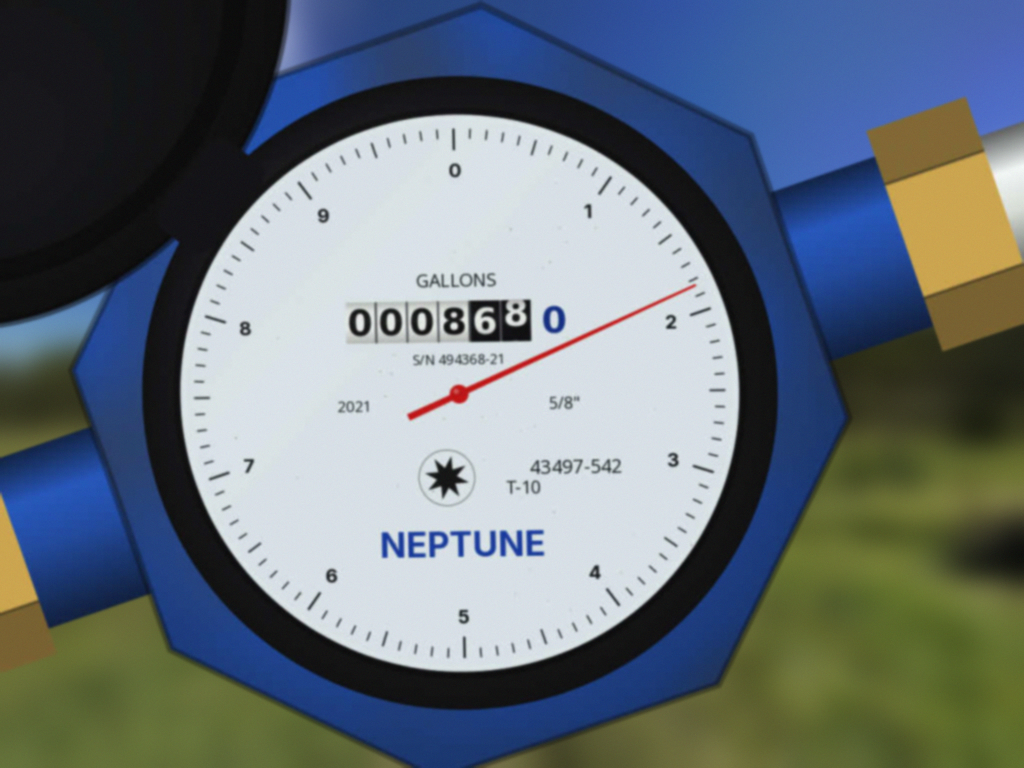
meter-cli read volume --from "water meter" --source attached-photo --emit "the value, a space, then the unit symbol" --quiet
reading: 8681.8 gal
